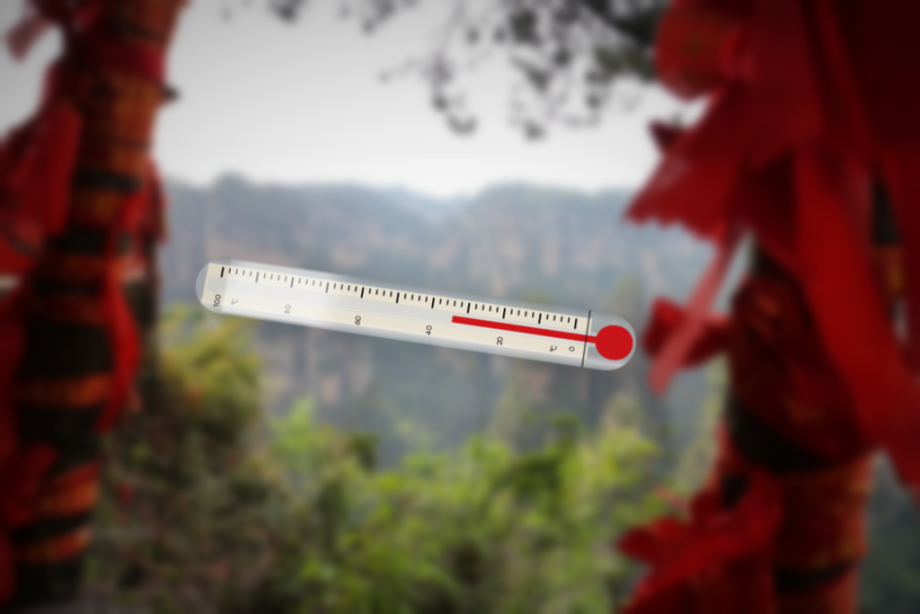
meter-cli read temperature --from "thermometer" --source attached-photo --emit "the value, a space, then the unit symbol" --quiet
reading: 34 °C
